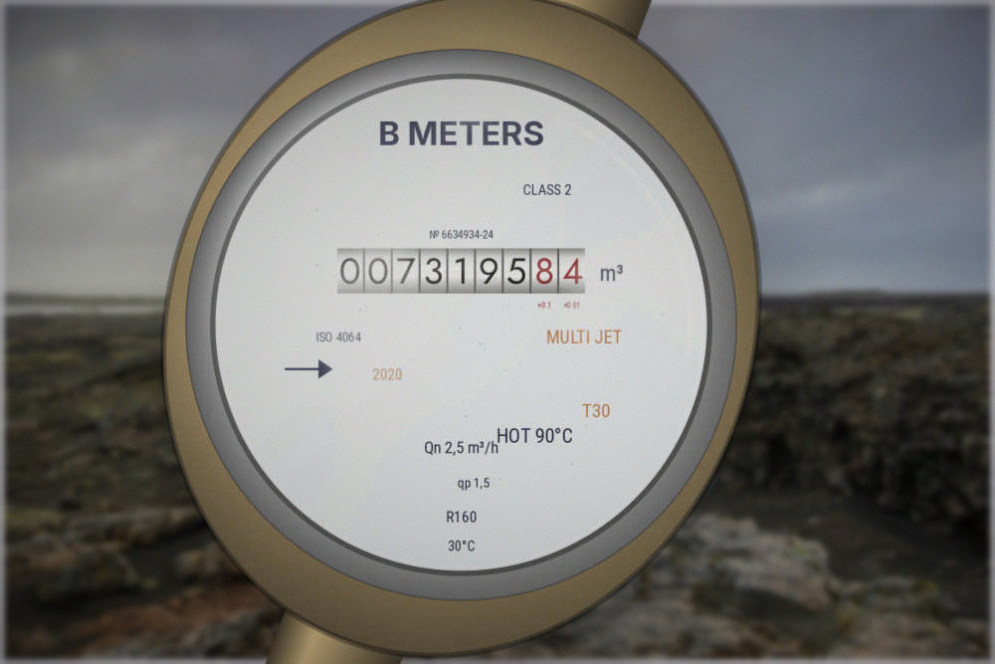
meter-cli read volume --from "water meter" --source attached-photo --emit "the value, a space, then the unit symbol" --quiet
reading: 73195.84 m³
